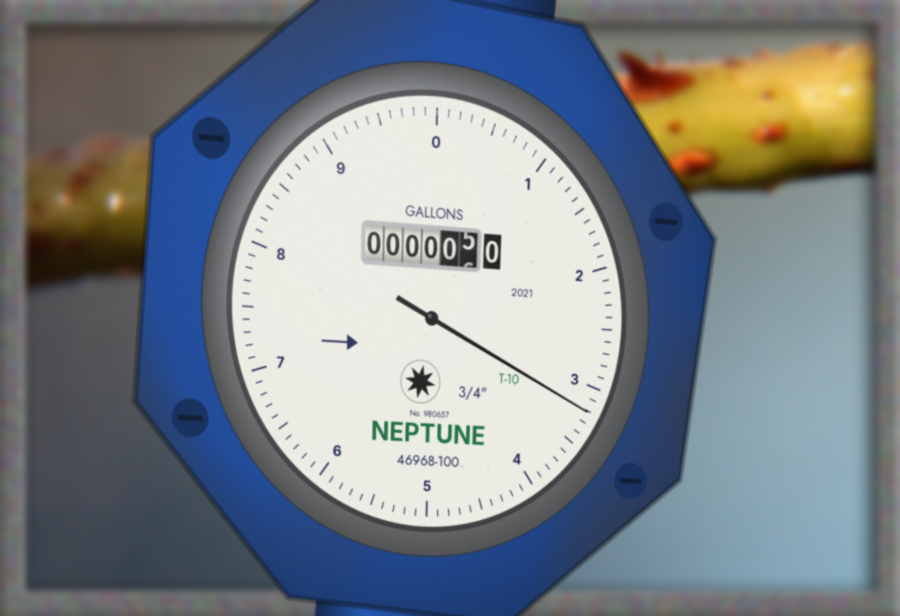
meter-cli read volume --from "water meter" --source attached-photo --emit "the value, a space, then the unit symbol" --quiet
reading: 53.2 gal
